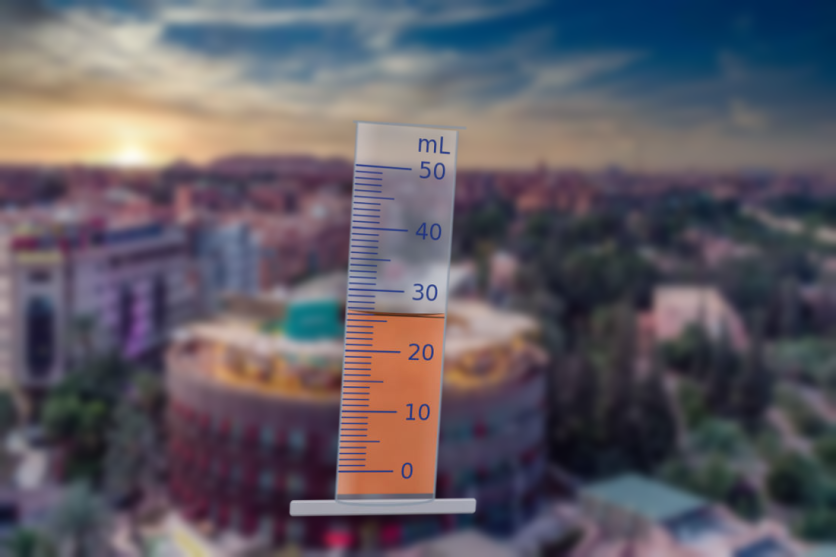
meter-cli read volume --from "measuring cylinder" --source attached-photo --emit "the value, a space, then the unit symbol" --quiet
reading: 26 mL
